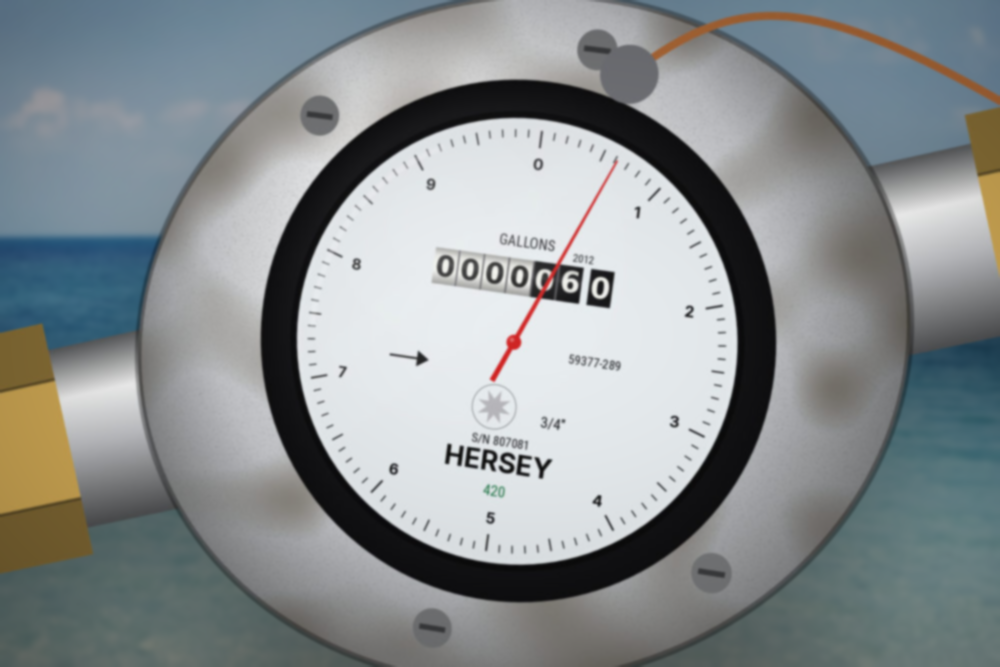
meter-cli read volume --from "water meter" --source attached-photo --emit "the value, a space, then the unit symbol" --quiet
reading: 60.6 gal
